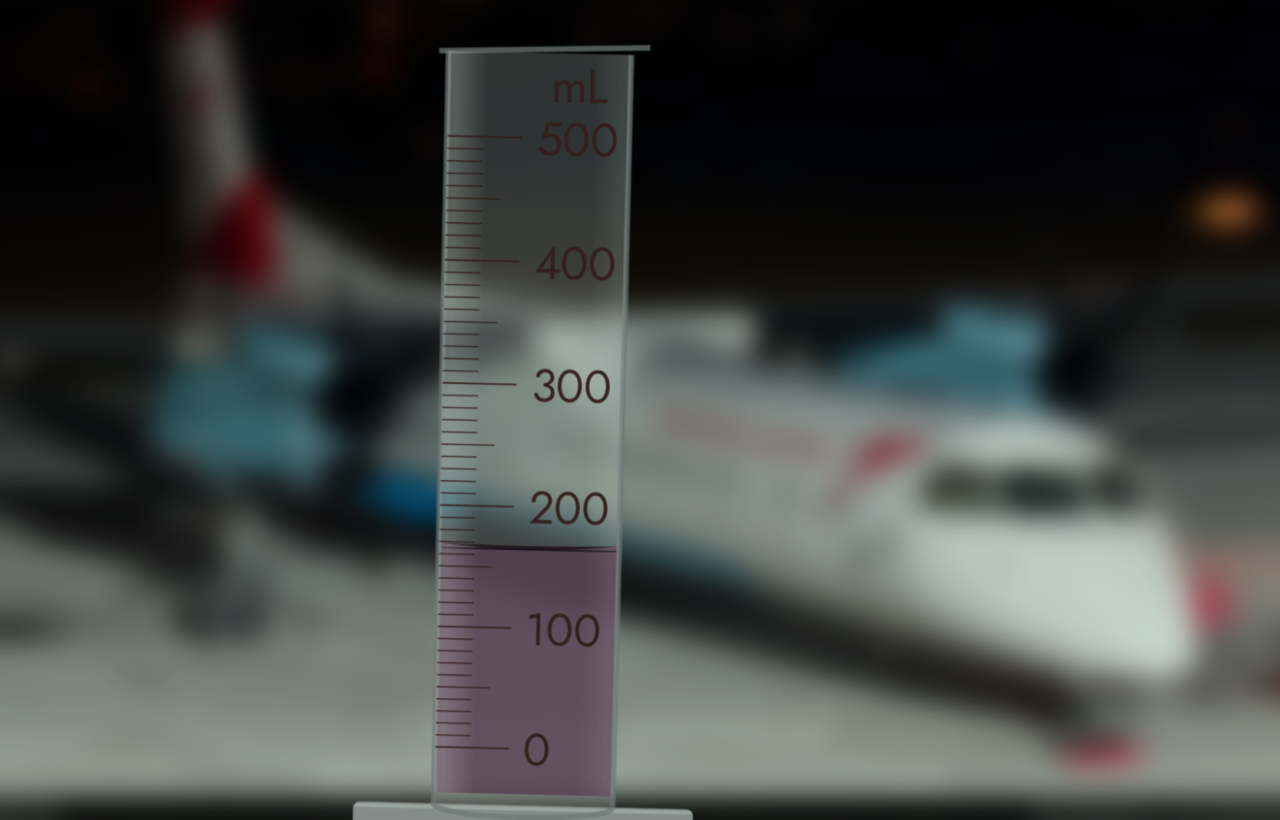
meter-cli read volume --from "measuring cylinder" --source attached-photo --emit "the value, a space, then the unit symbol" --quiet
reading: 165 mL
